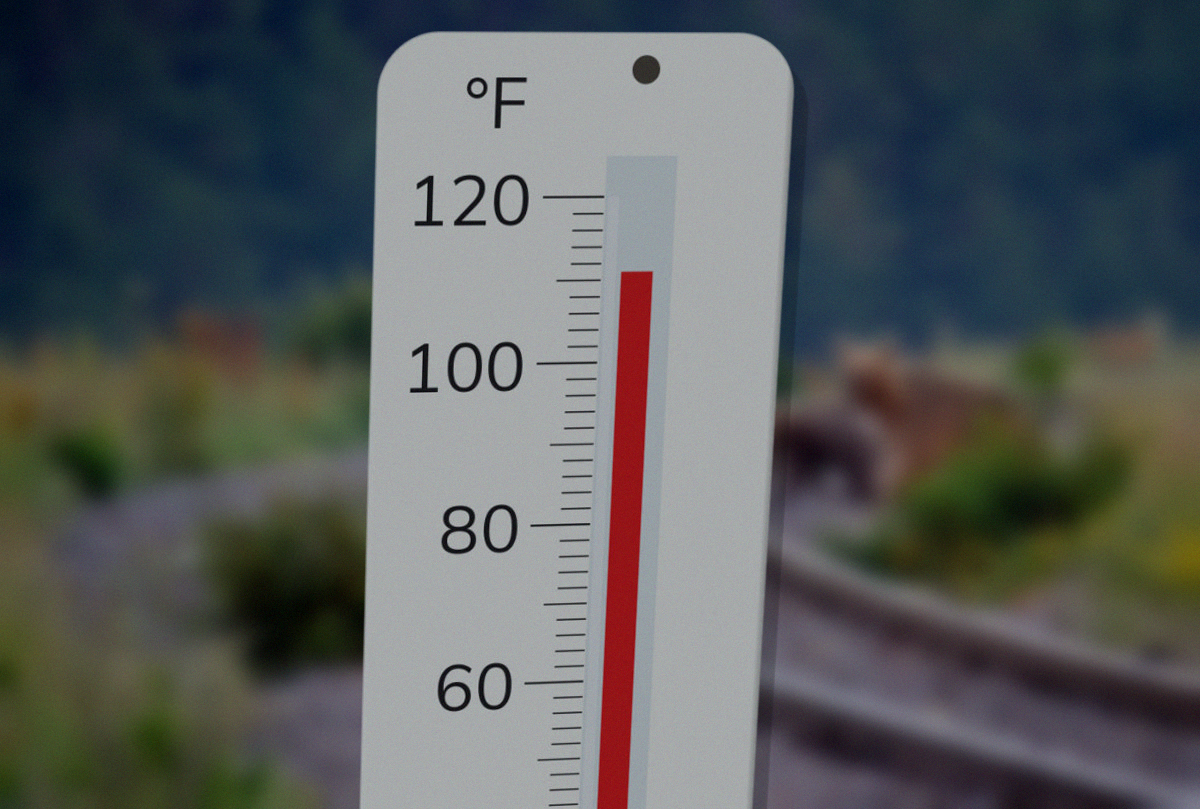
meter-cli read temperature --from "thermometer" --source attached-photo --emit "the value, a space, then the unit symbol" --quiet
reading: 111 °F
